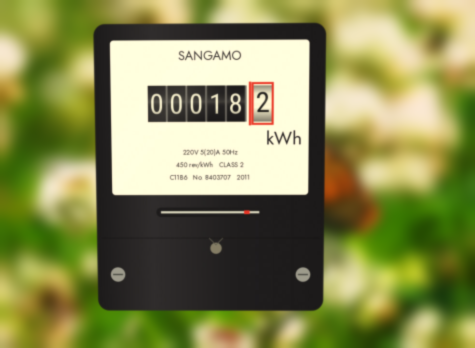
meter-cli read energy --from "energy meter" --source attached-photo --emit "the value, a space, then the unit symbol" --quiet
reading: 18.2 kWh
